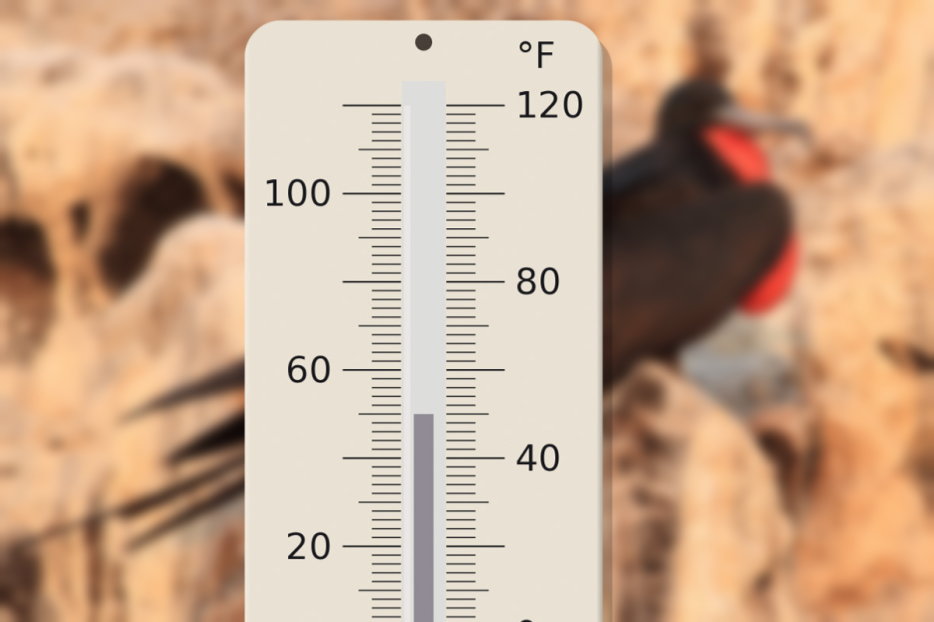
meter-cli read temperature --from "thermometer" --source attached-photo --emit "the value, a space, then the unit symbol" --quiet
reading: 50 °F
